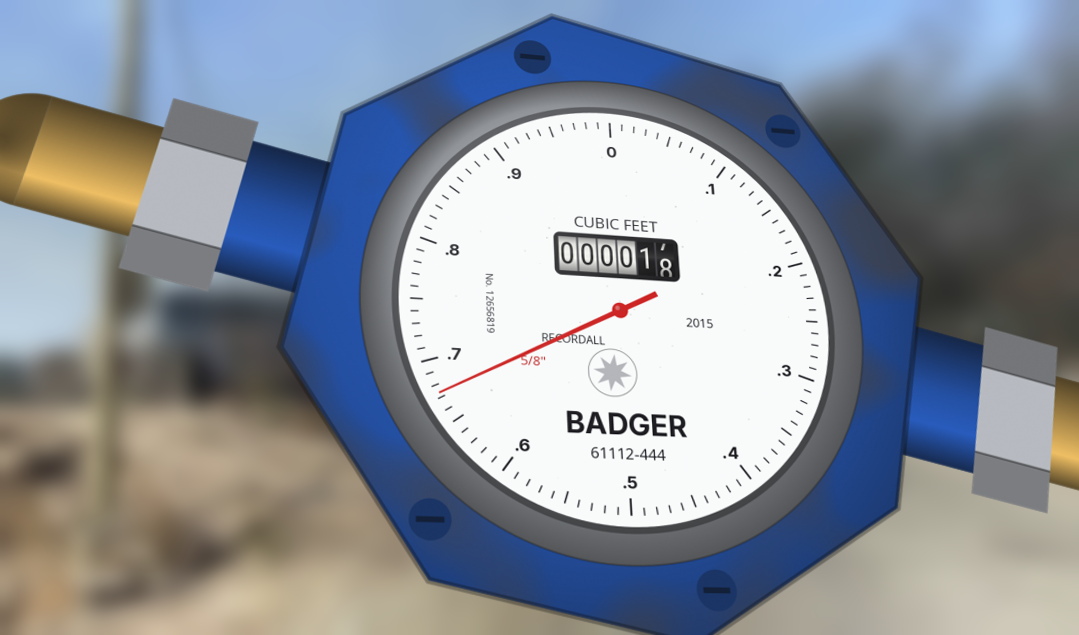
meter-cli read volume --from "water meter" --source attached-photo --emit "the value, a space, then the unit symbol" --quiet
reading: 17.67 ft³
